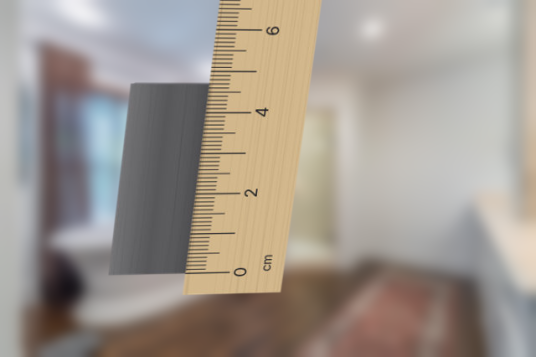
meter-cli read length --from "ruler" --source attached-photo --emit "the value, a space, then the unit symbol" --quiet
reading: 4.7 cm
